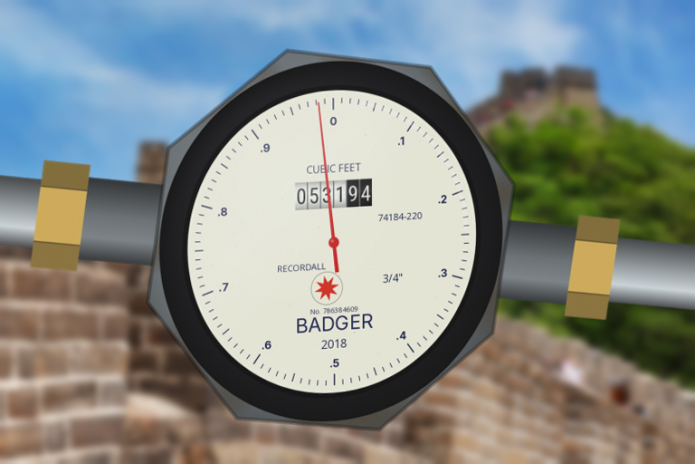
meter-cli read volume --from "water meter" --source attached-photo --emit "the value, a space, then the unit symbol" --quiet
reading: 53193.98 ft³
